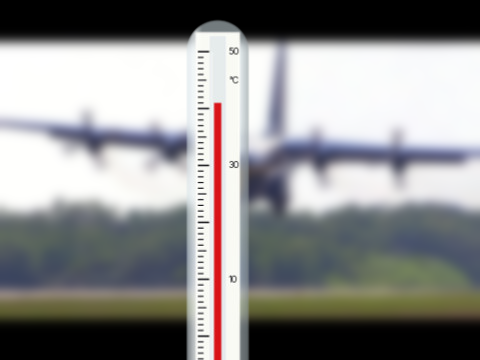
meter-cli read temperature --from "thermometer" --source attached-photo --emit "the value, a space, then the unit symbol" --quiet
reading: 41 °C
